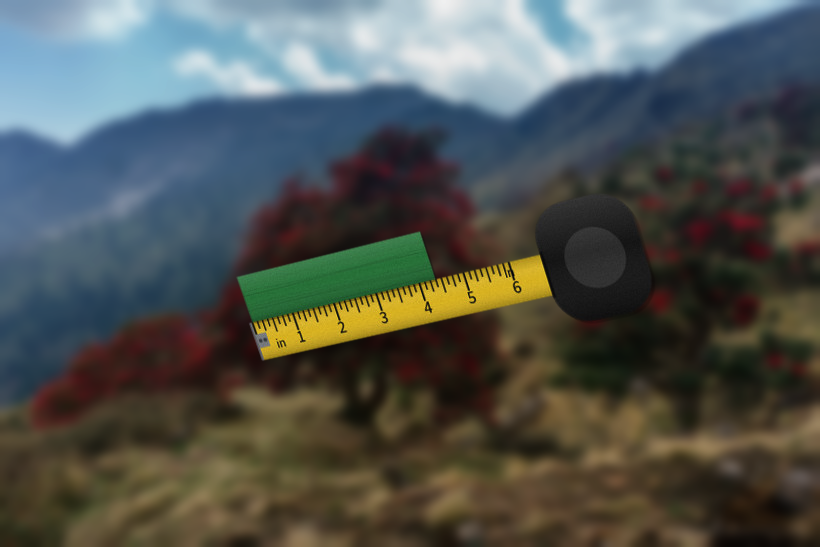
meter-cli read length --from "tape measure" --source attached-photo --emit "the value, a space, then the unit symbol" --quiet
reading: 4.375 in
